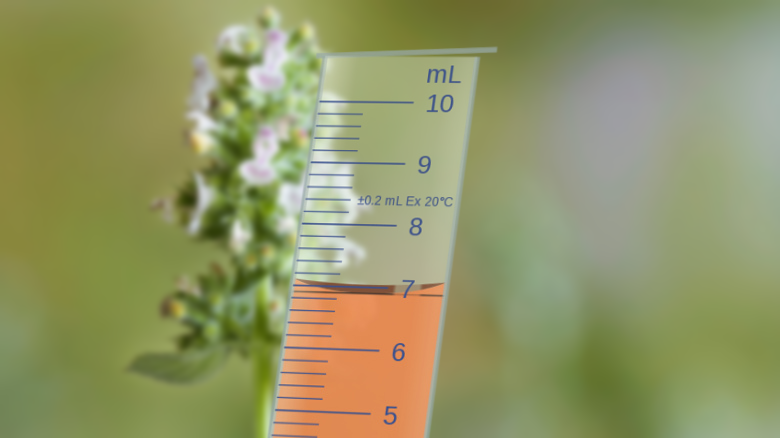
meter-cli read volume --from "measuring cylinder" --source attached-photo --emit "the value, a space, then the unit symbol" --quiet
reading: 6.9 mL
